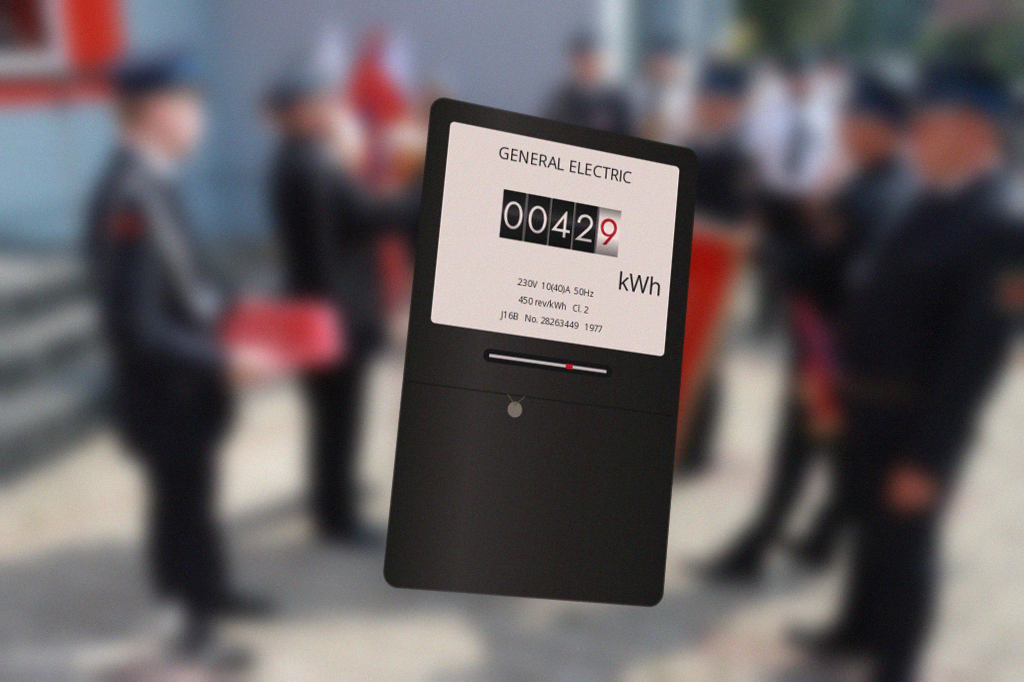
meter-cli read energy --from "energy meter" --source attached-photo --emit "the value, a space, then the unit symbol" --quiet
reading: 42.9 kWh
